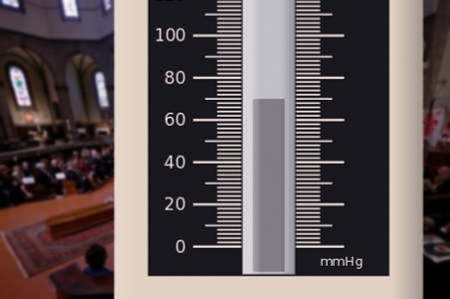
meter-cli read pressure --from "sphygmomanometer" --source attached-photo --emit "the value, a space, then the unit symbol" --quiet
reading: 70 mmHg
